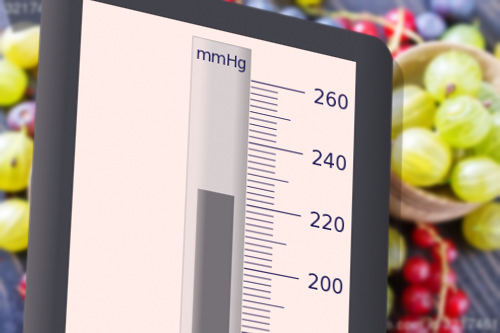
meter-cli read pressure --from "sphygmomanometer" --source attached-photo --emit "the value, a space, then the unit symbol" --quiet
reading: 222 mmHg
